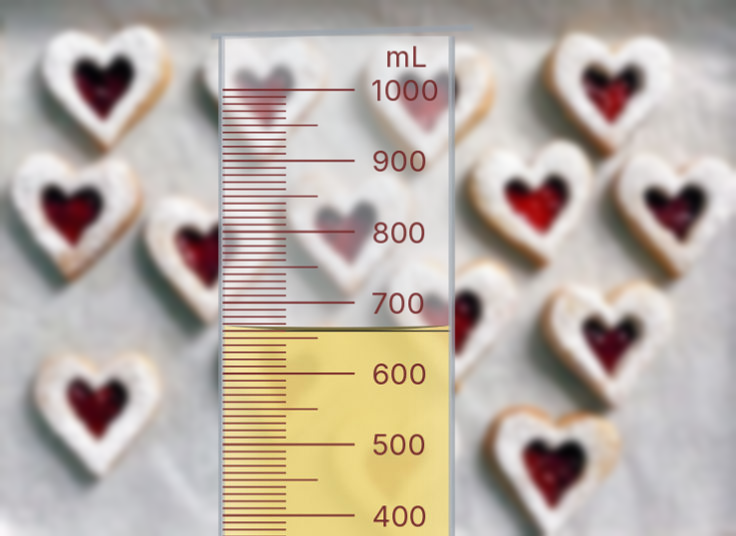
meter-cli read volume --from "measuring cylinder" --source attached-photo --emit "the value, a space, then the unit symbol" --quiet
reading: 660 mL
